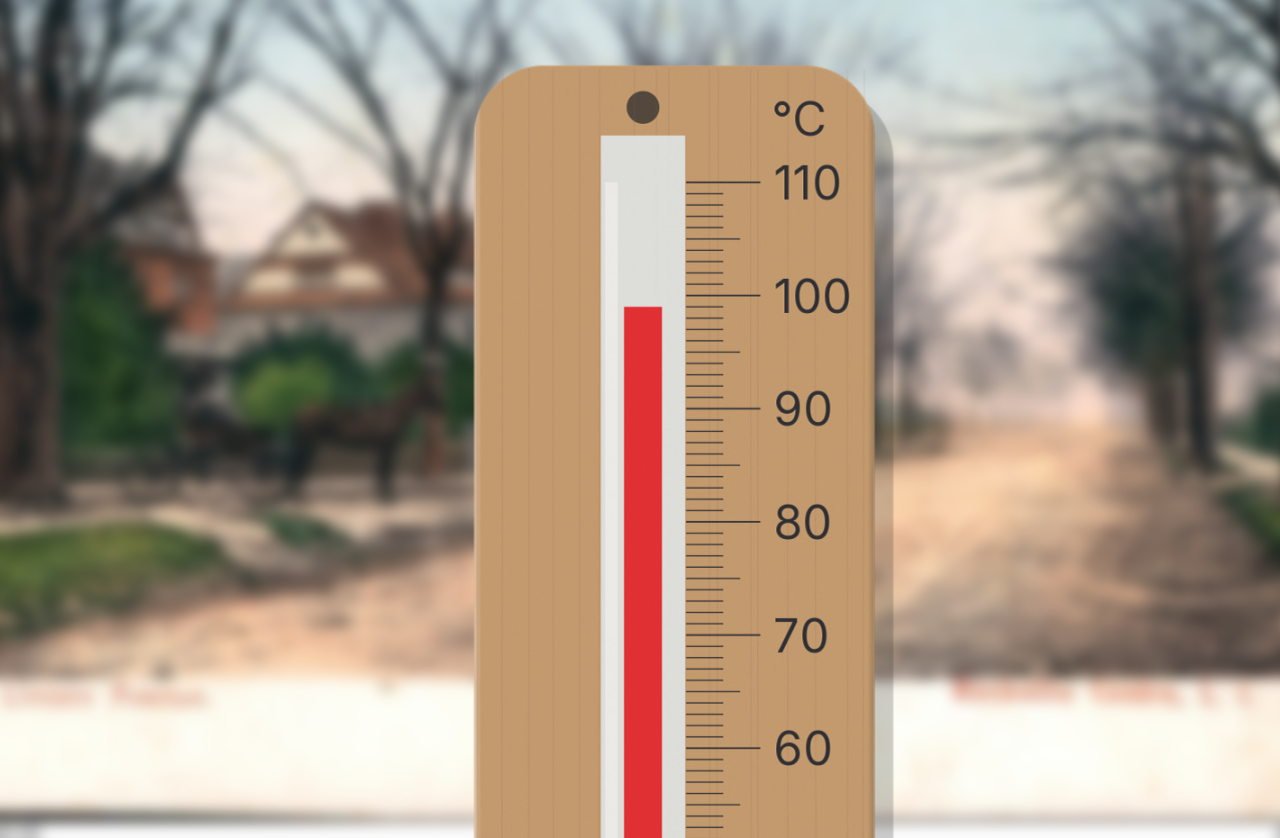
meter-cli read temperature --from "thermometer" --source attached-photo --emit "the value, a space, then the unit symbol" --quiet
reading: 99 °C
